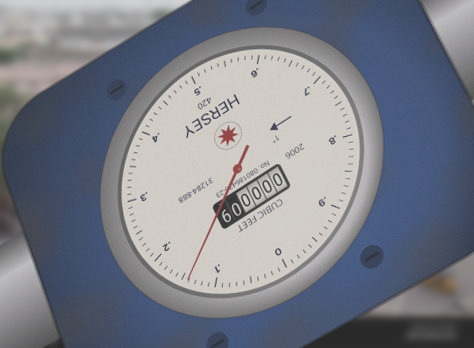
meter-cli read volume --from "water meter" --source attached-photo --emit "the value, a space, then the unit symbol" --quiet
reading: 9.14 ft³
